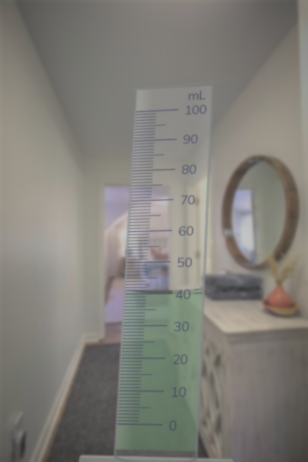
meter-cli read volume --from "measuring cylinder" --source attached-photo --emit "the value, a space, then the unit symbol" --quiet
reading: 40 mL
